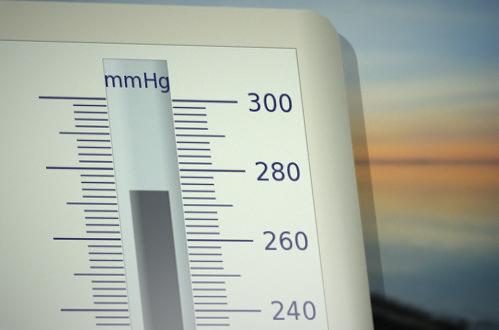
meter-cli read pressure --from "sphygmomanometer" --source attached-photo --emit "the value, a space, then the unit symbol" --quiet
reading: 274 mmHg
